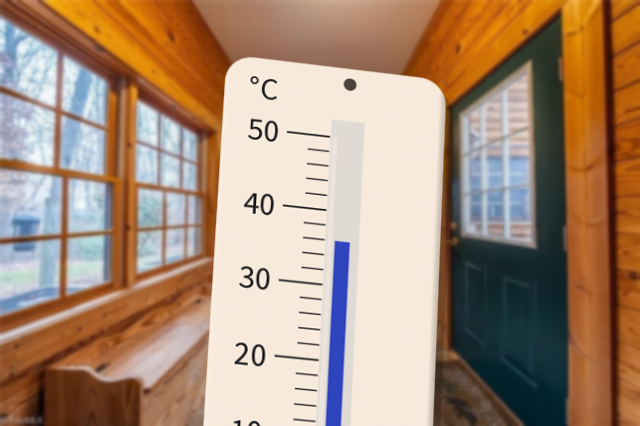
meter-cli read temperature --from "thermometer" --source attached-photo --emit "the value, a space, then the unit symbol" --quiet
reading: 36 °C
